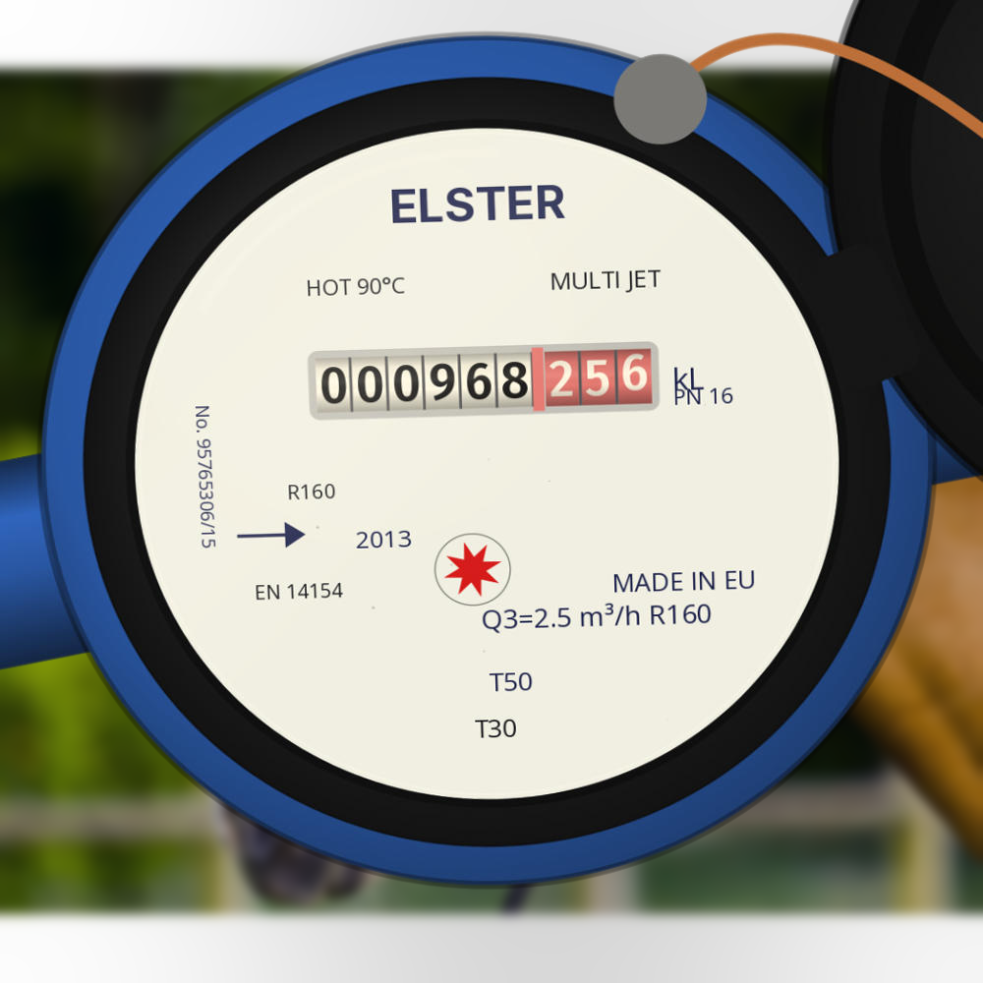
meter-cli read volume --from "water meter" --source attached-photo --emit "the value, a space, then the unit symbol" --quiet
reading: 968.256 kL
